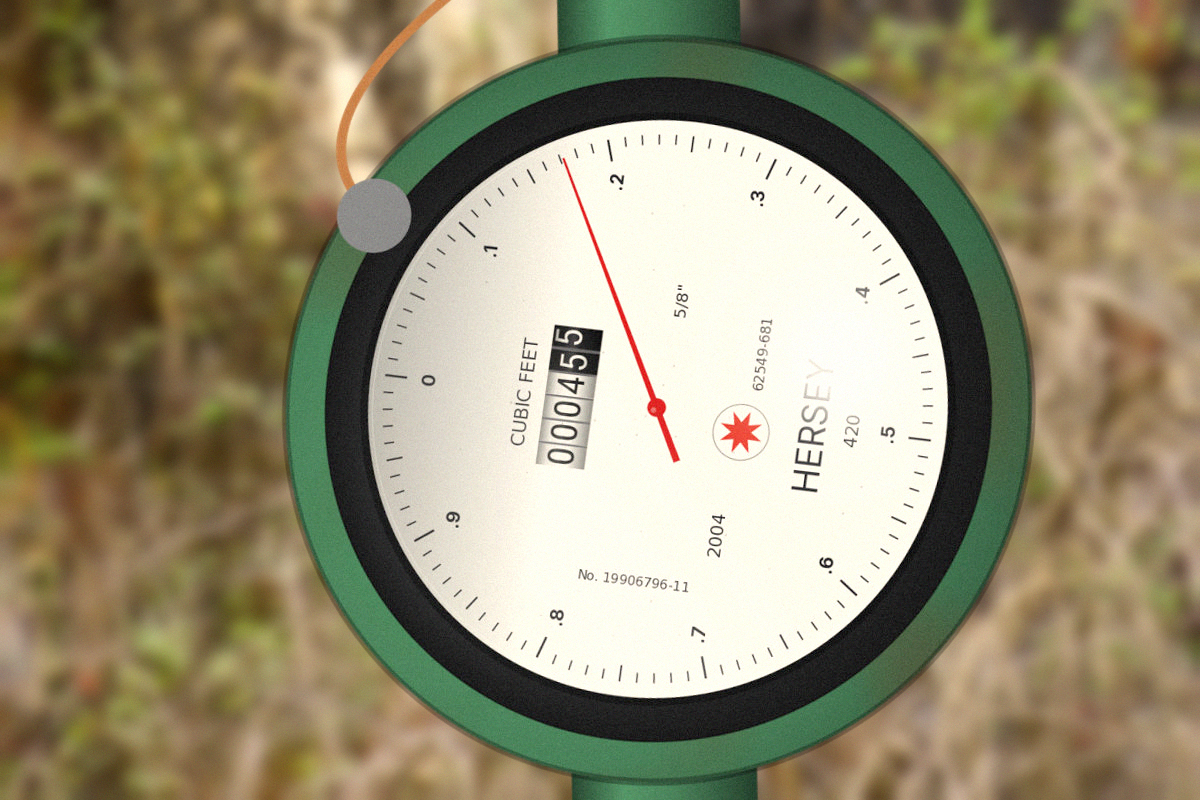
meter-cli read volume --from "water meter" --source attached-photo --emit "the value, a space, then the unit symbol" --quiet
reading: 455.17 ft³
